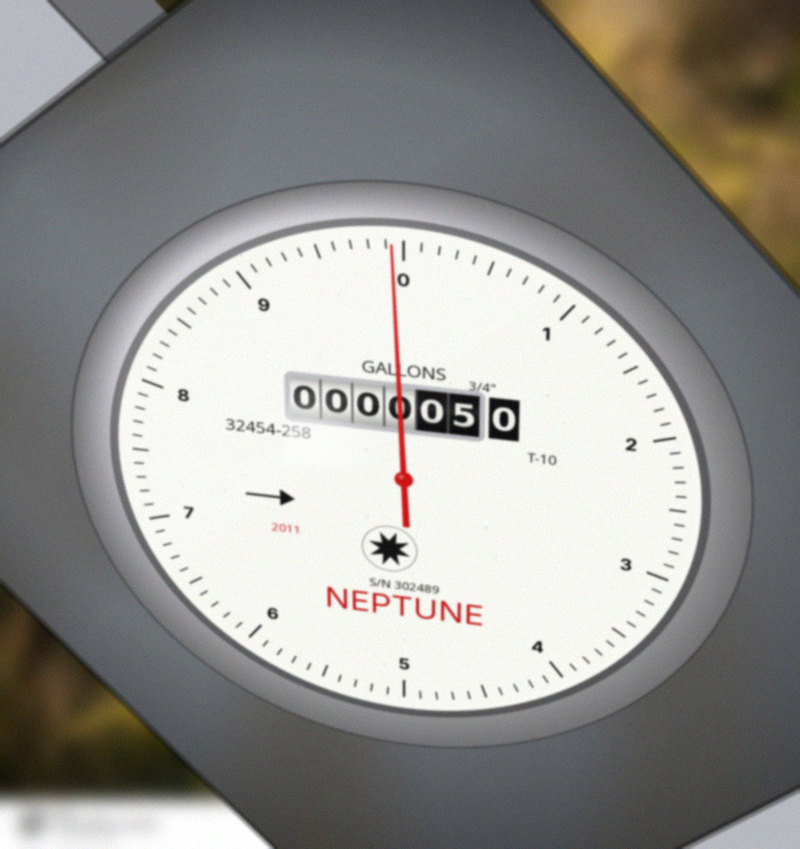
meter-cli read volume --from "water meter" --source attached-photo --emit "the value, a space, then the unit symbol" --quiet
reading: 49.9 gal
